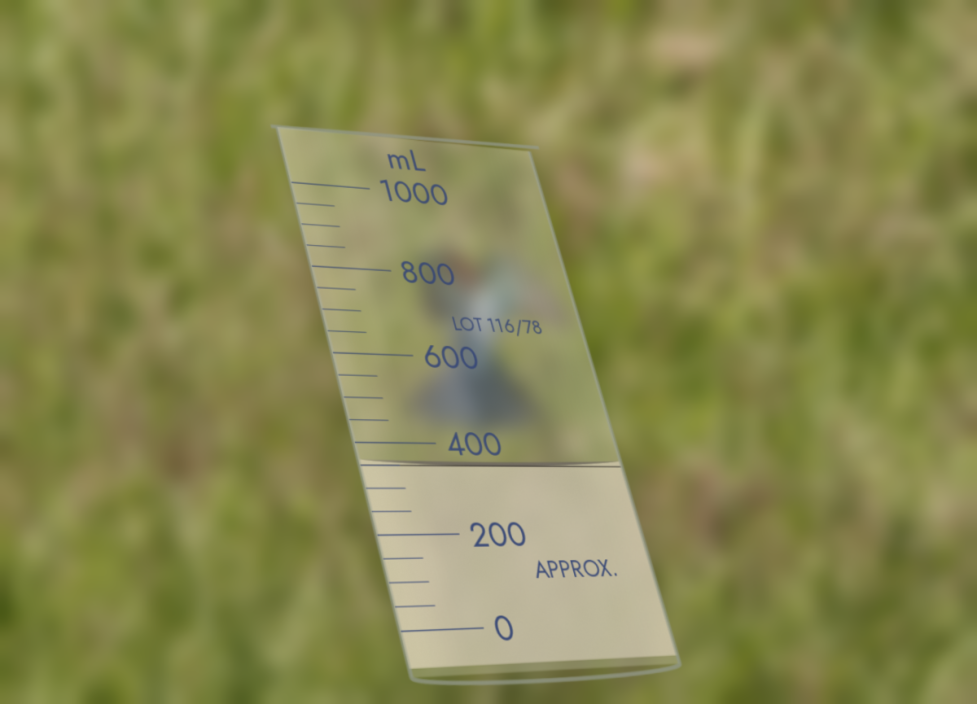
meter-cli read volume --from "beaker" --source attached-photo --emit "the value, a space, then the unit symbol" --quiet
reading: 350 mL
